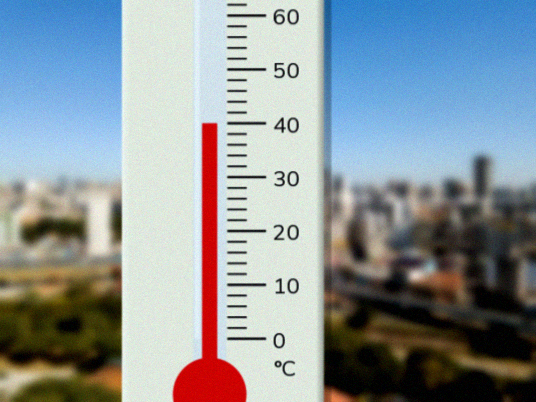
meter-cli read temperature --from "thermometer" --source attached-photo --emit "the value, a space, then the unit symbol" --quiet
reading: 40 °C
